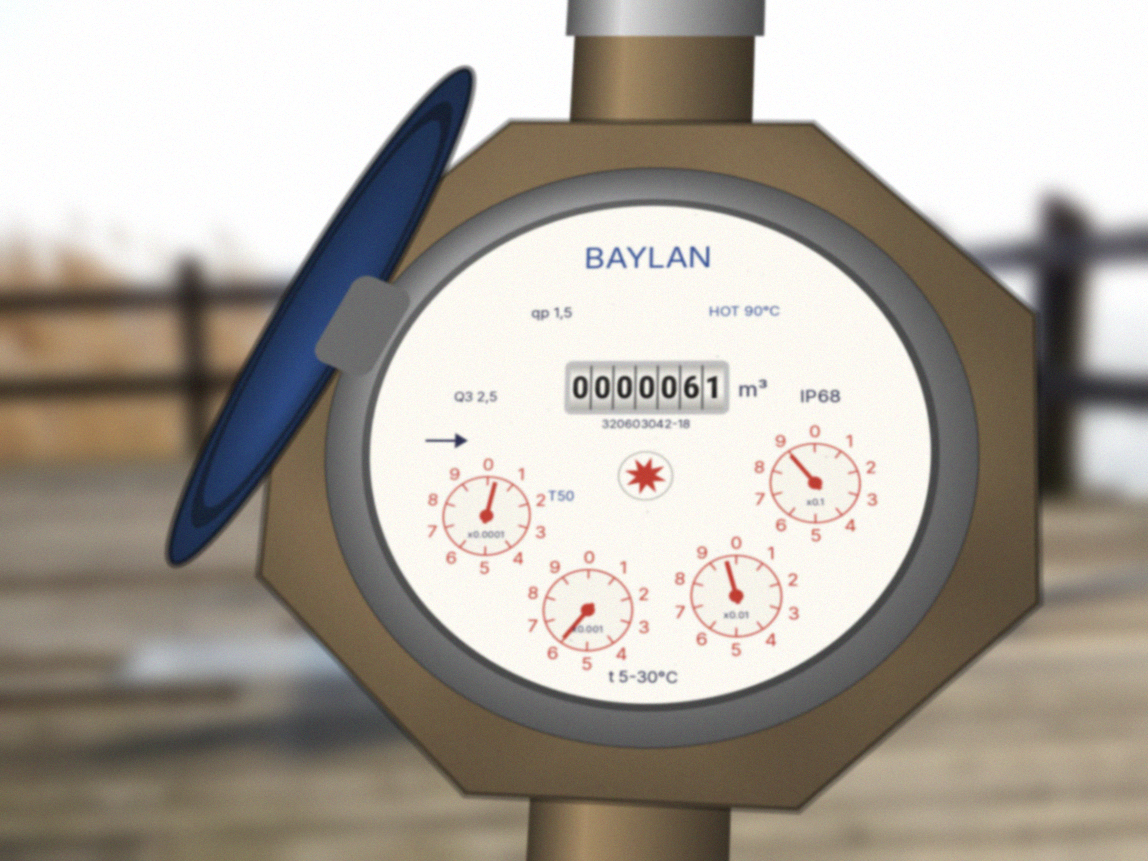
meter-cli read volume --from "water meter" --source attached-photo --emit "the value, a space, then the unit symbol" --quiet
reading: 61.8960 m³
